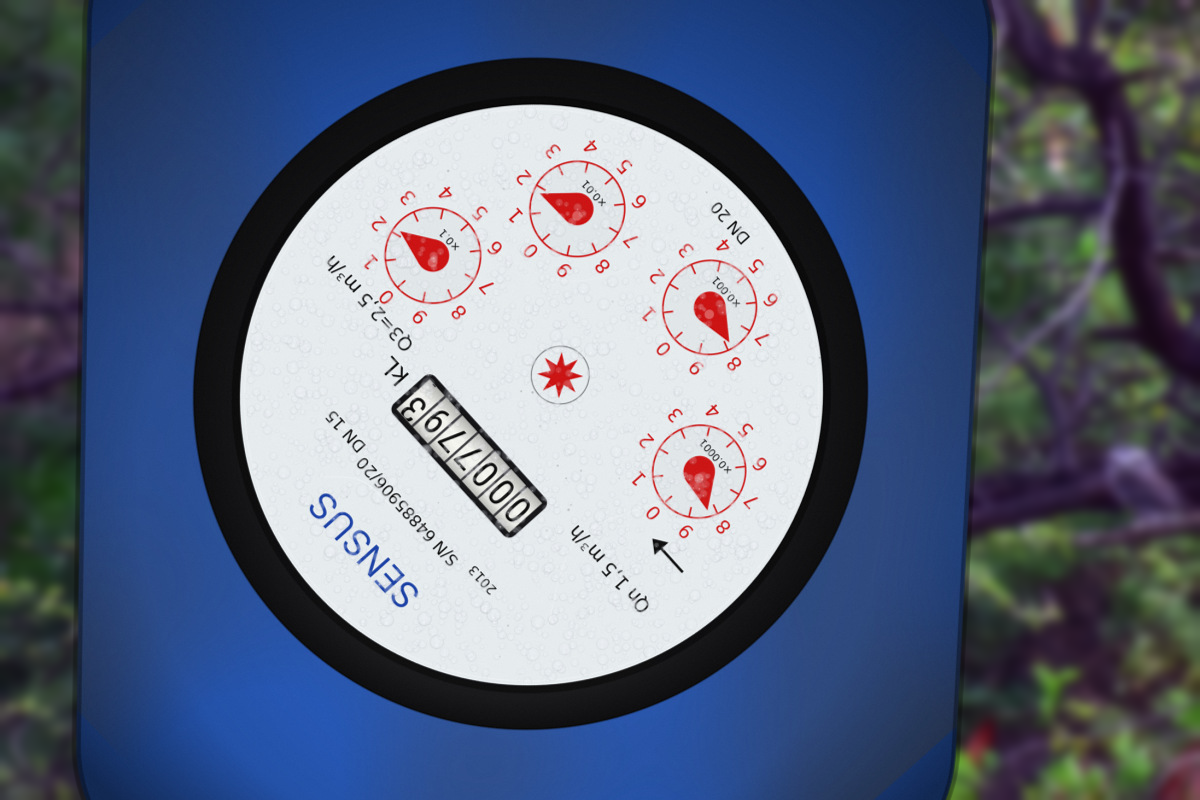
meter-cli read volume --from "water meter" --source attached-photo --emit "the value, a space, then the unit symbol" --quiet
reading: 7793.2178 kL
